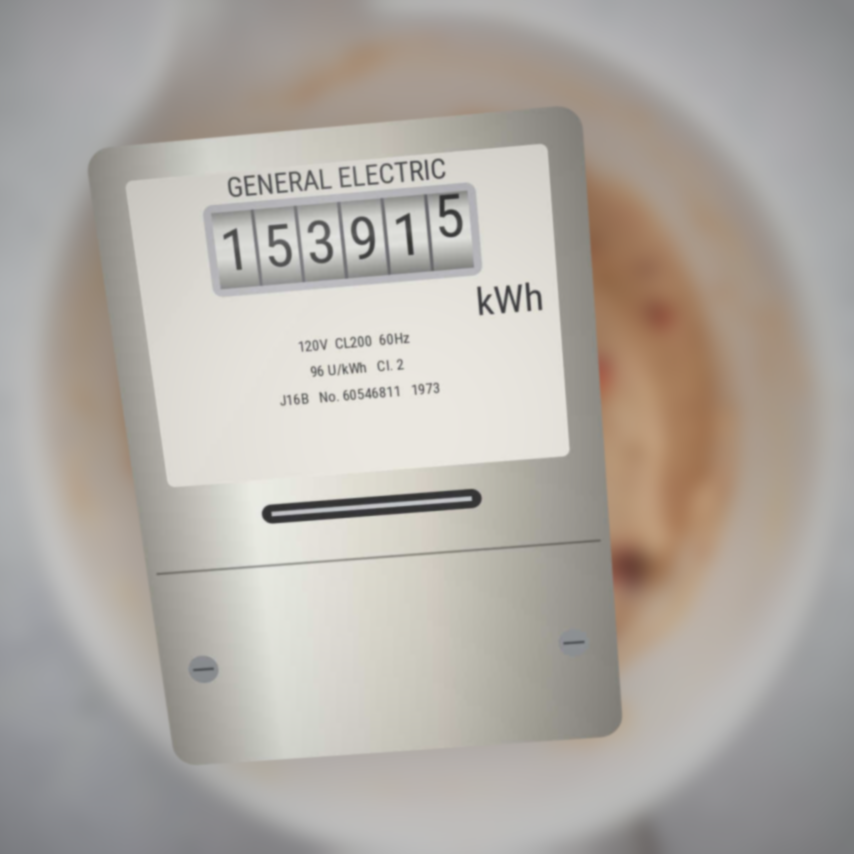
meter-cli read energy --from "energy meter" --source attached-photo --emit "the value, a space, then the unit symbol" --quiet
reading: 153915 kWh
